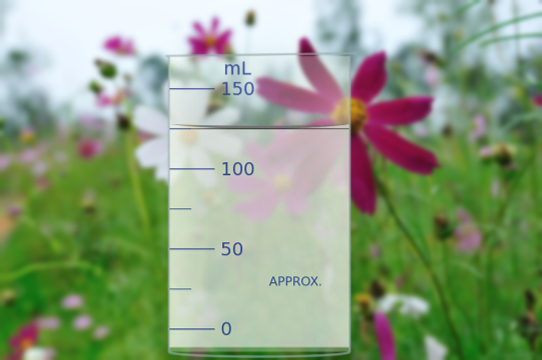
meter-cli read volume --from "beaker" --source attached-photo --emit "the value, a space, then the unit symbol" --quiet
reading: 125 mL
